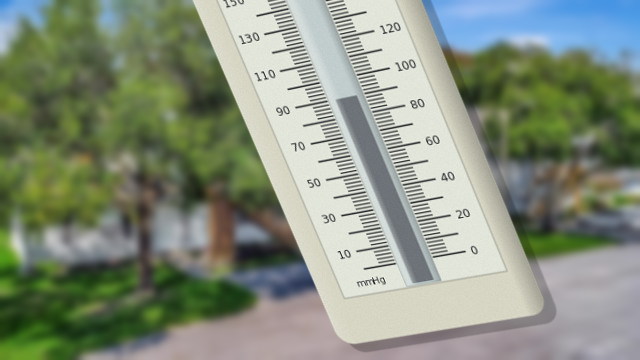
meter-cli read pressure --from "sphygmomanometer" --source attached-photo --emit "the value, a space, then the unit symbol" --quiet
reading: 90 mmHg
